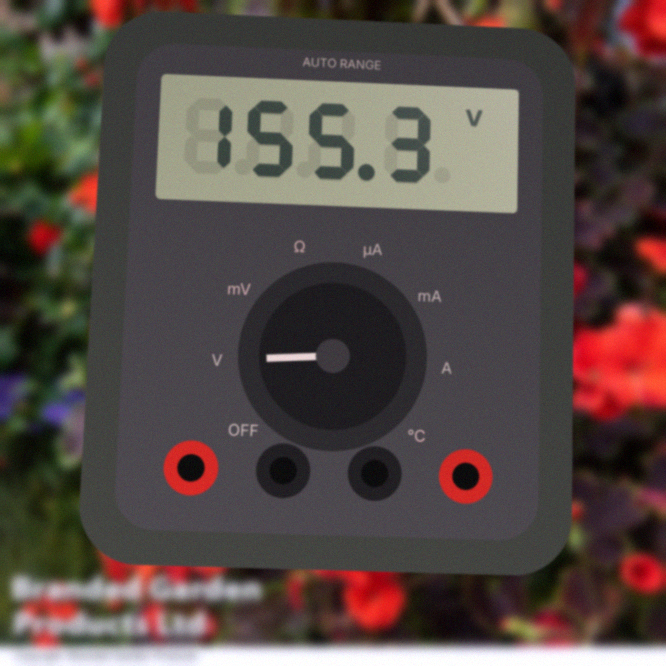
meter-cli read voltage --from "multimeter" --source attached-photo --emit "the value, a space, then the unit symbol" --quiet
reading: 155.3 V
